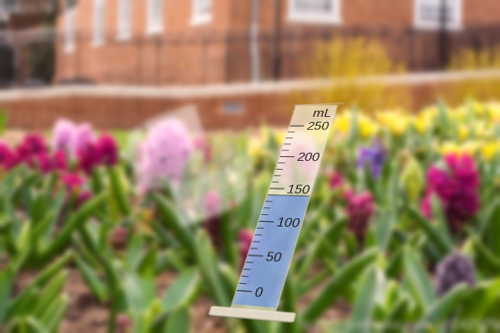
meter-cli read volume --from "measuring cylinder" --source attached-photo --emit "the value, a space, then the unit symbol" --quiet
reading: 140 mL
